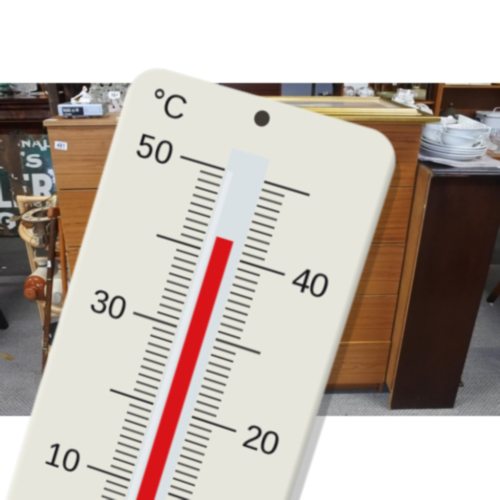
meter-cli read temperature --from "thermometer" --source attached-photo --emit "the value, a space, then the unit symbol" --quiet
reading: 42 °C
